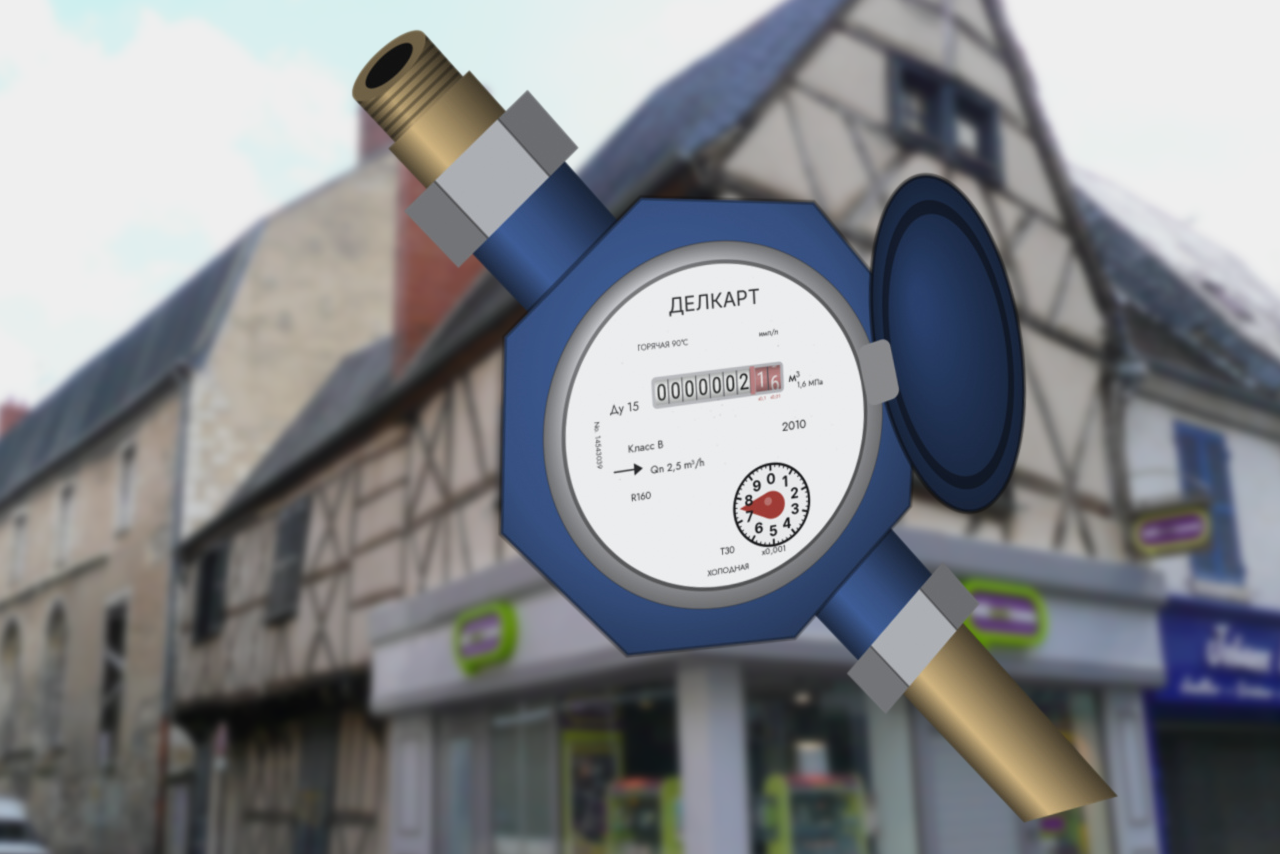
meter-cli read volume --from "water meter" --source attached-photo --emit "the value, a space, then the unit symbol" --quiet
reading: 2.157 m³
